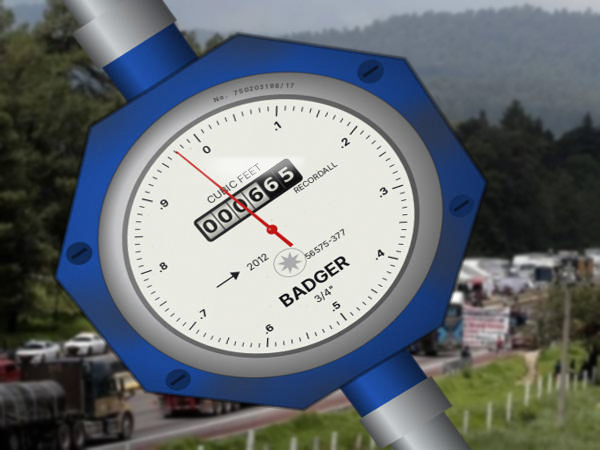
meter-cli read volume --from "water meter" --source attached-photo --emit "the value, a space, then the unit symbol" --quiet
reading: 664.97 ft³
